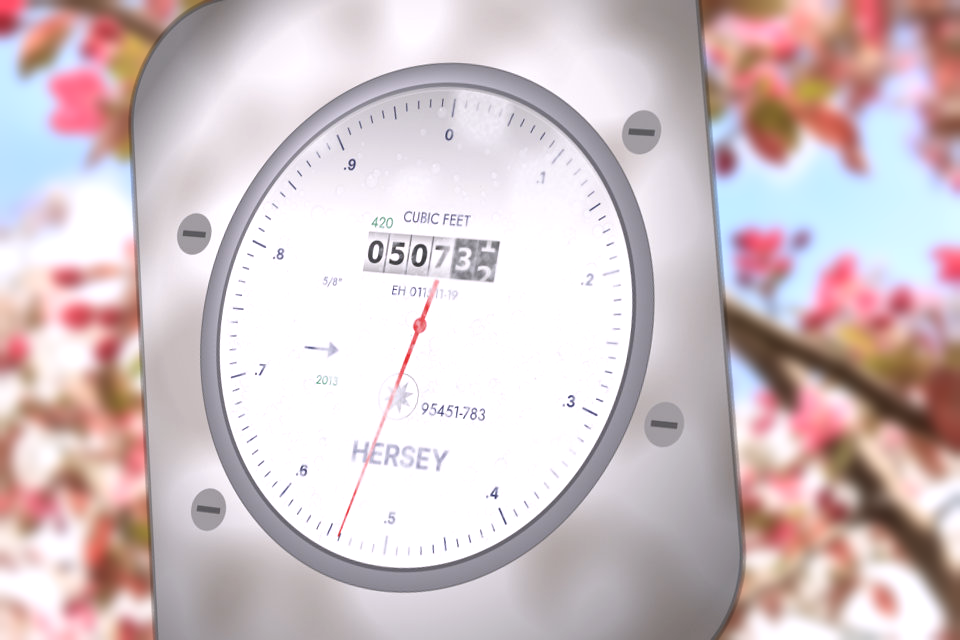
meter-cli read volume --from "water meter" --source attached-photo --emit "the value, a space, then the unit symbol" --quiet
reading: 50731.54 ft³
